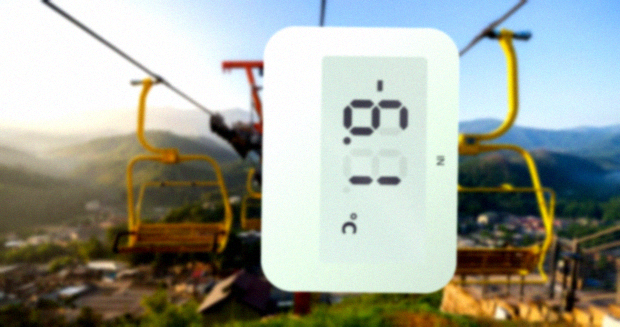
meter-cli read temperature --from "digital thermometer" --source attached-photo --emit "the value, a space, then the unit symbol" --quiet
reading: -6.1 °C
